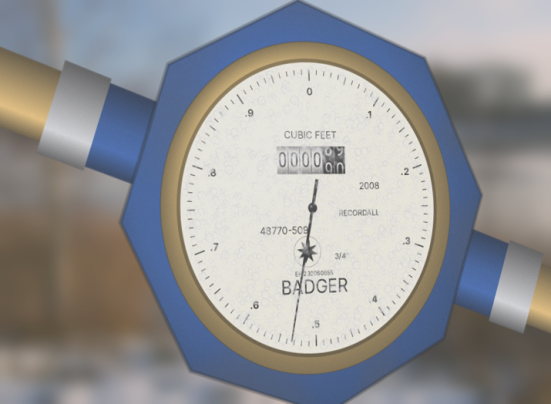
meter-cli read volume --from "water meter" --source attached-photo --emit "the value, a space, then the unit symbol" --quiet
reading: 89.53 ft³
